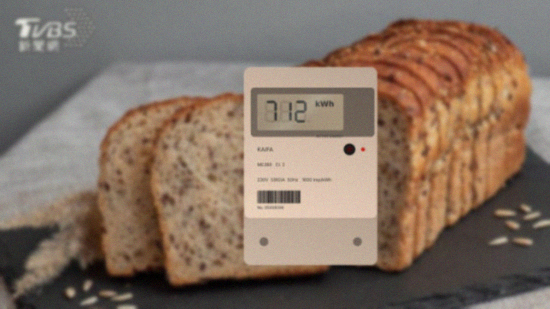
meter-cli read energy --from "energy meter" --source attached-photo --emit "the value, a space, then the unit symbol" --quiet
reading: 712 kWh
